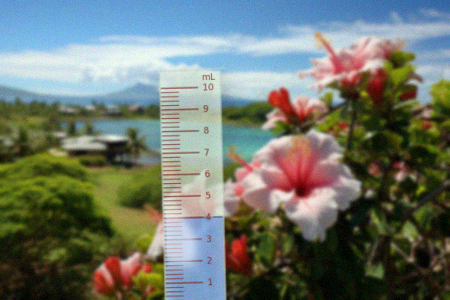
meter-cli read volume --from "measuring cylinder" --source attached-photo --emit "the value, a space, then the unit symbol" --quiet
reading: 4 mL
